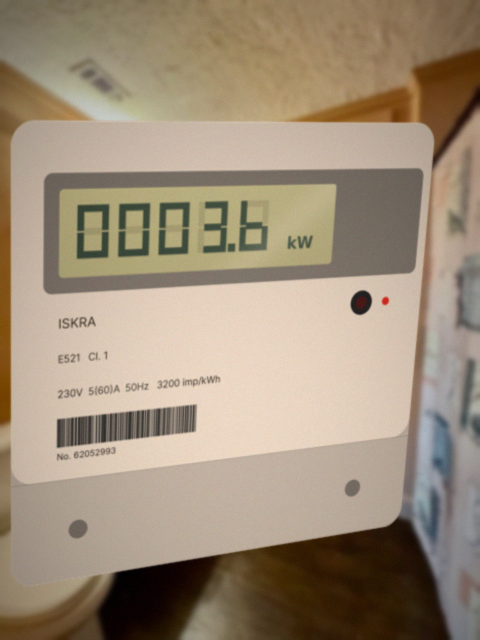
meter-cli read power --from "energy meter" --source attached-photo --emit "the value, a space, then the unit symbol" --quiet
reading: 3.6 kW
